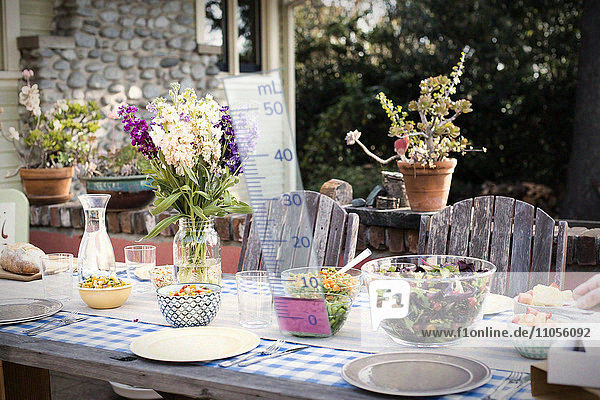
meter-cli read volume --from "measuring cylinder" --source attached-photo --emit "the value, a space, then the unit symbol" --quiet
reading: 5 mL
